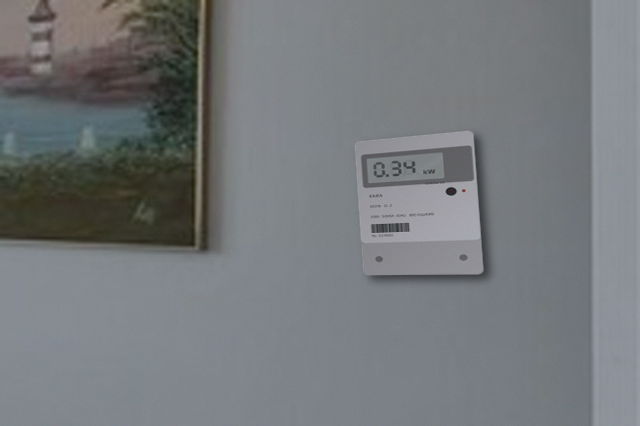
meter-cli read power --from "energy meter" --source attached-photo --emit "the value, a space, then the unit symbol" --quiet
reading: 0.34 kW
